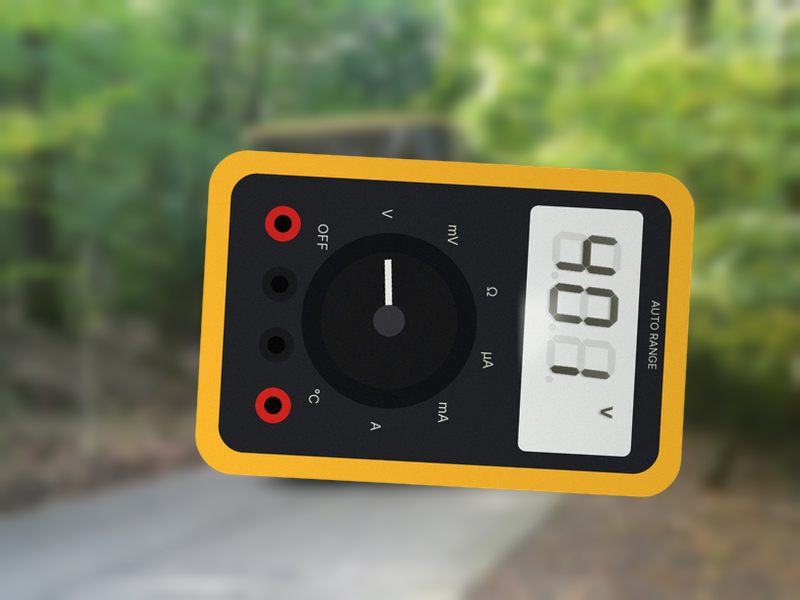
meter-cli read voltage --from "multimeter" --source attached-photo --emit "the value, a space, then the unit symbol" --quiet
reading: 401 V
